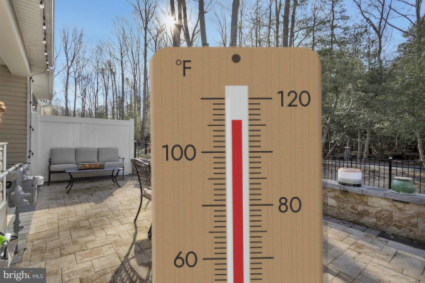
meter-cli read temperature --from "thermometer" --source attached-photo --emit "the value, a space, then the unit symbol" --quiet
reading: 112 °F
